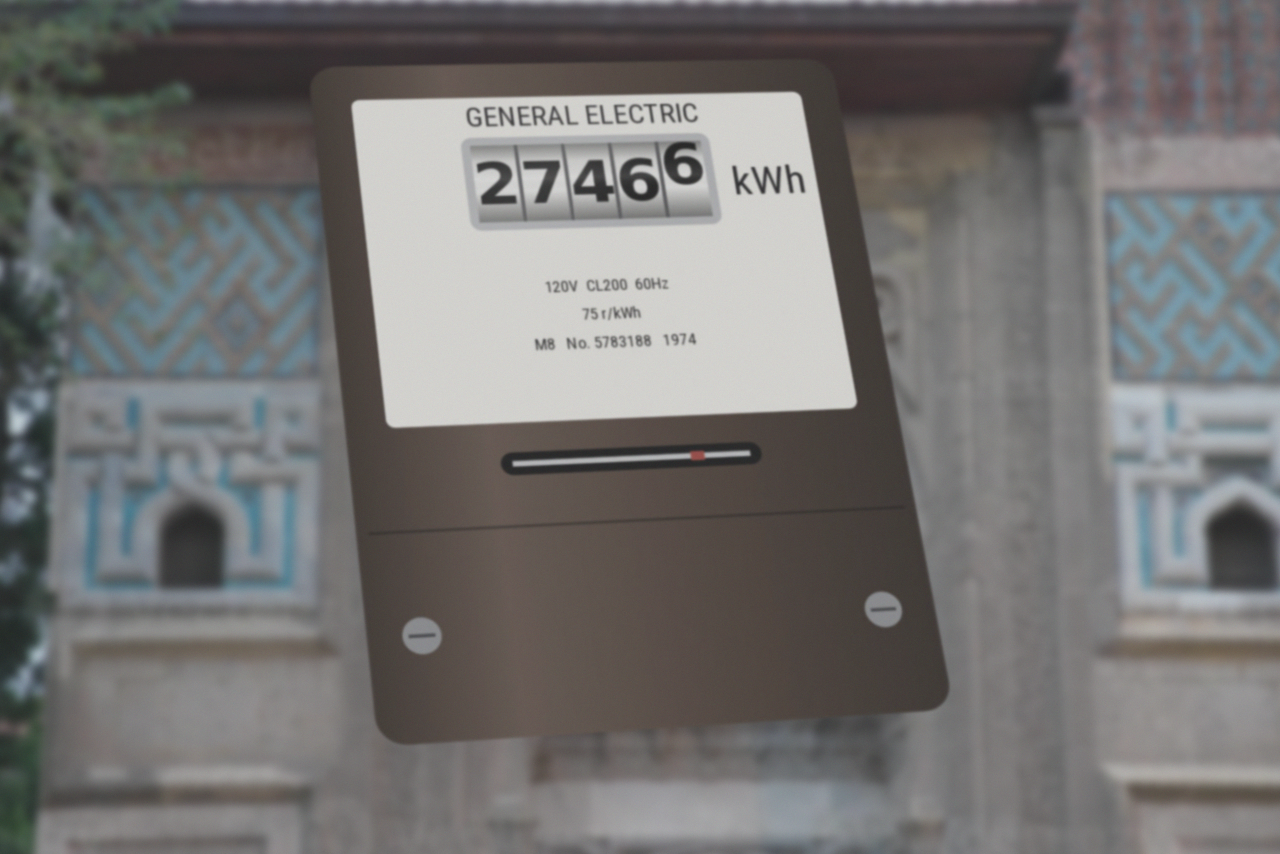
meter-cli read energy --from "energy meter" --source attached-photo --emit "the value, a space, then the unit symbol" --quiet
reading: 27466 kWh
